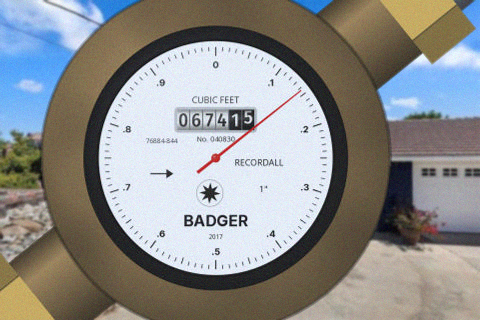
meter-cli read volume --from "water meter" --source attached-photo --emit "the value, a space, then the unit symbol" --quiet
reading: 67415.14 ft³
